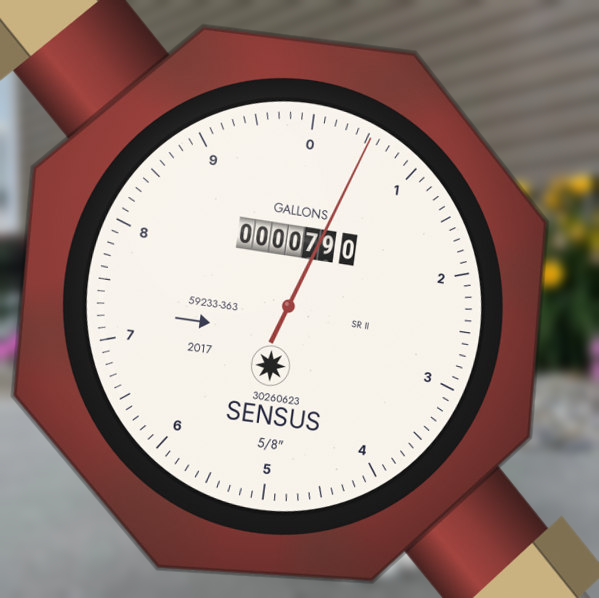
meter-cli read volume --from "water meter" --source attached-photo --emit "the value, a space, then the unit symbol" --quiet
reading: 790.5 gal
